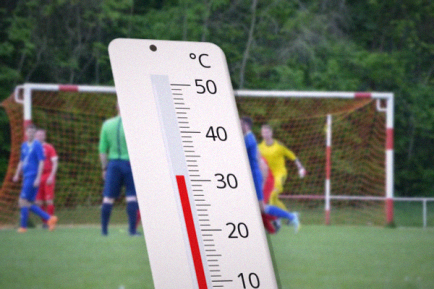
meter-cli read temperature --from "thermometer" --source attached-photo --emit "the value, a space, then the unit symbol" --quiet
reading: 31 °C
